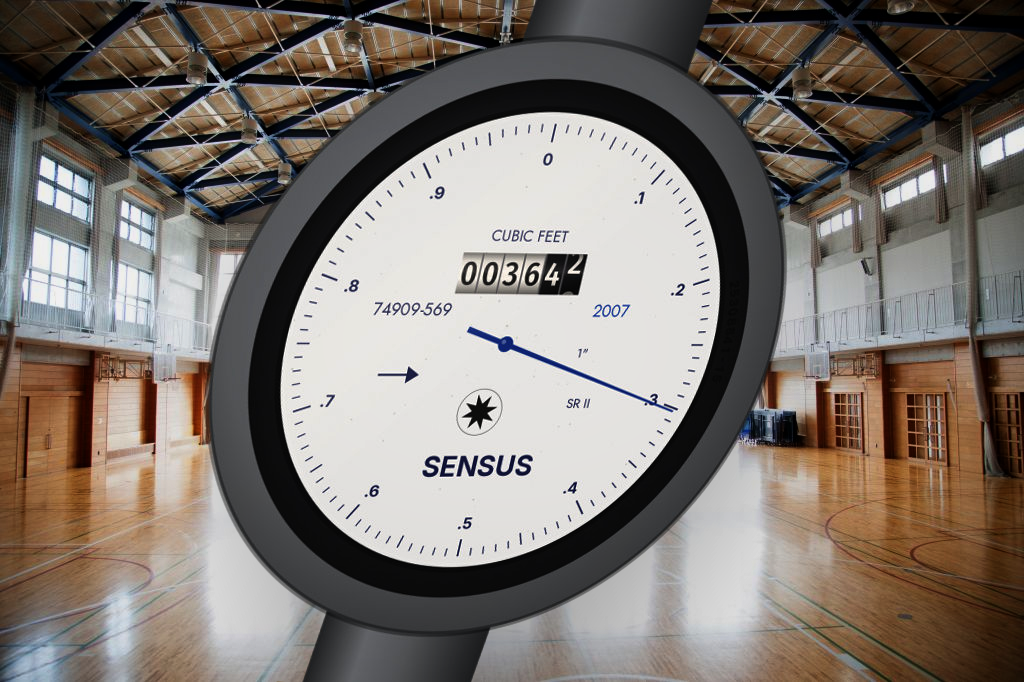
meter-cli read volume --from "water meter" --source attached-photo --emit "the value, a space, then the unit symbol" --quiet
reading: 3642.30 ft³
